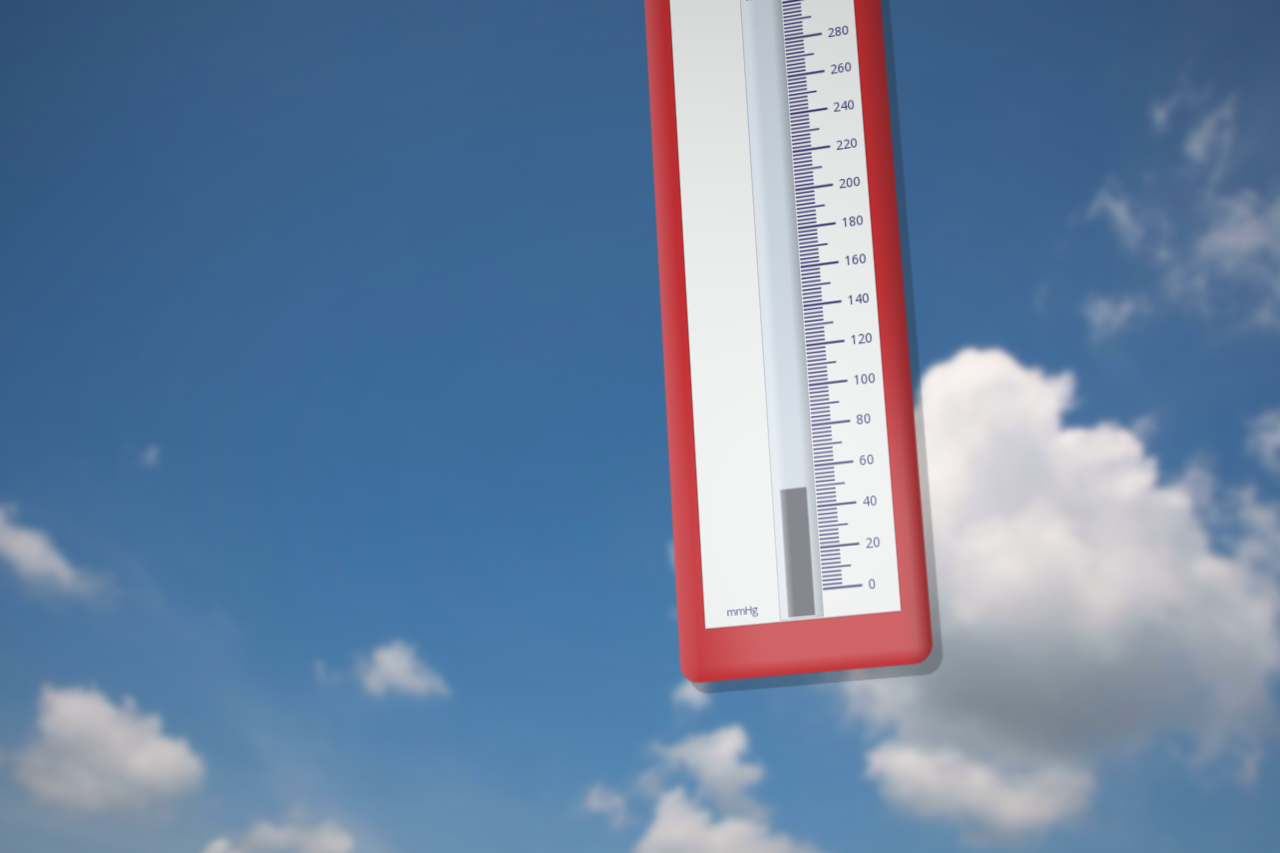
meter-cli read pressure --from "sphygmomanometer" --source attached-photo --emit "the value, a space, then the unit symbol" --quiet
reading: 50 mmHg
